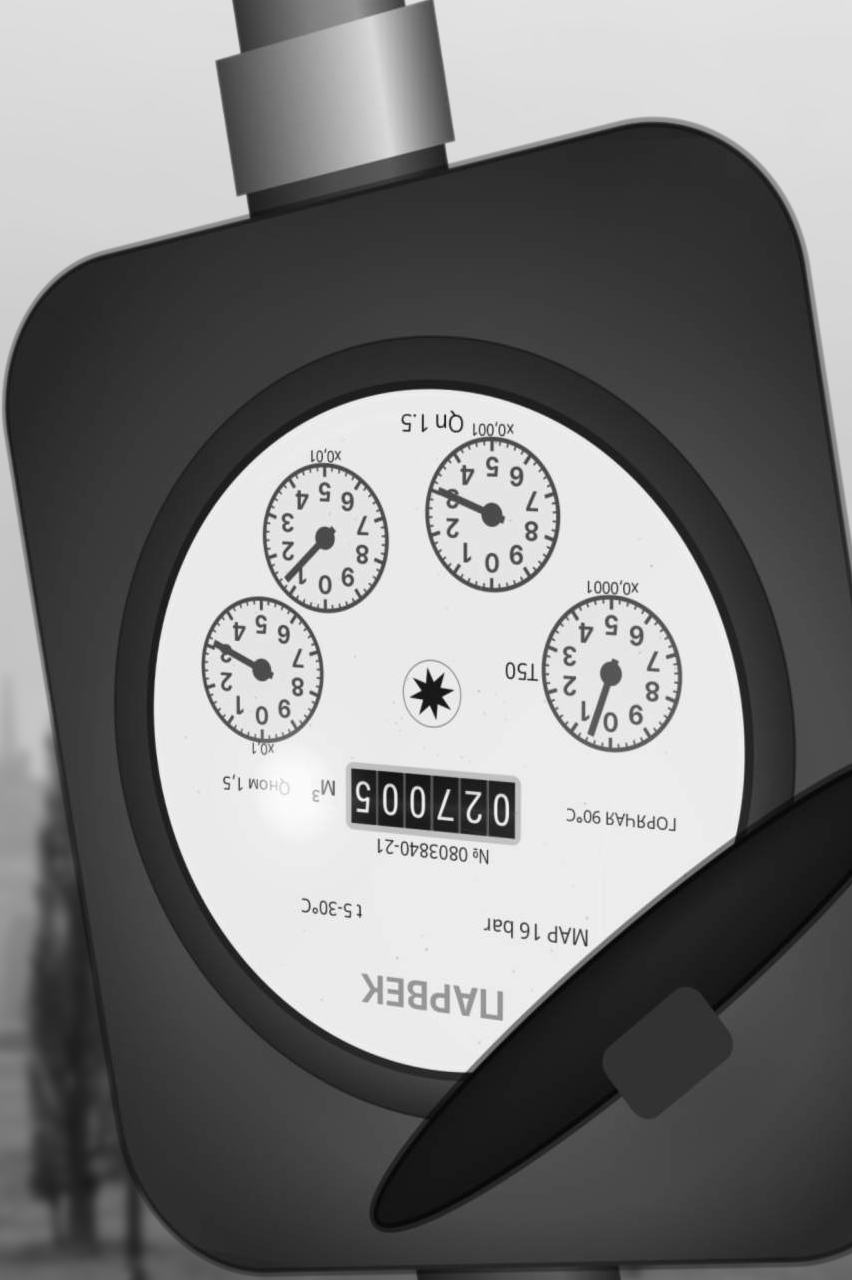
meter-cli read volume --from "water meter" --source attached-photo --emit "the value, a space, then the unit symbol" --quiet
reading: 27005.3130 m³
